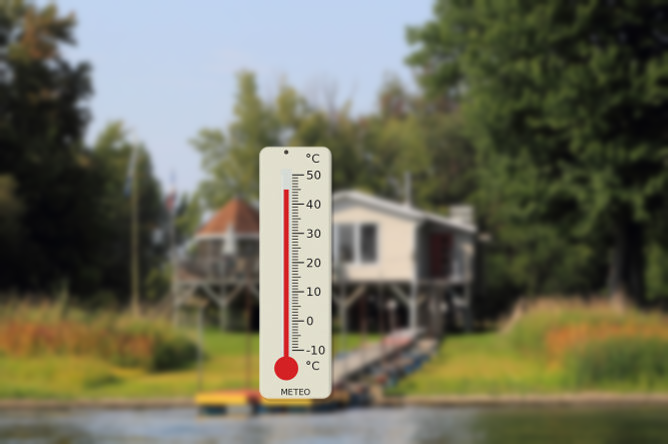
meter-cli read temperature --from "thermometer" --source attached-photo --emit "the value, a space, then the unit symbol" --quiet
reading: 45 °C
